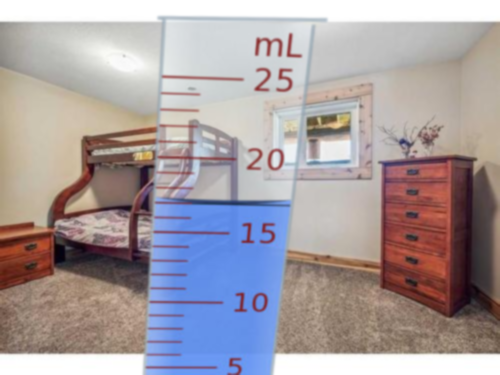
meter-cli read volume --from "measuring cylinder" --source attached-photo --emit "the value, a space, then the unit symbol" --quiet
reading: 17 mL
